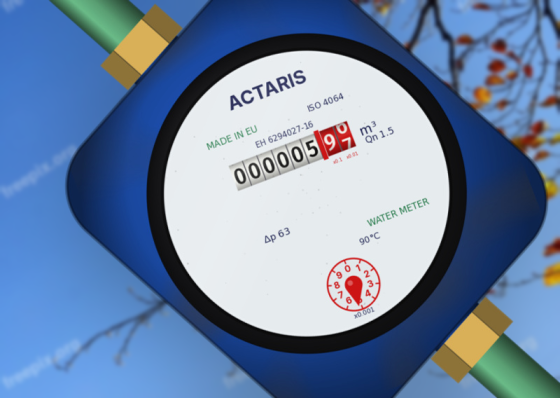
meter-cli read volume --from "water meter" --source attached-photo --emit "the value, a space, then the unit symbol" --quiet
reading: 5.965 m³
